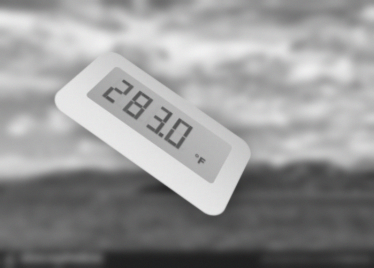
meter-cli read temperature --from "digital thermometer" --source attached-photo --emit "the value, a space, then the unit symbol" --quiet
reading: 283.0 °F
